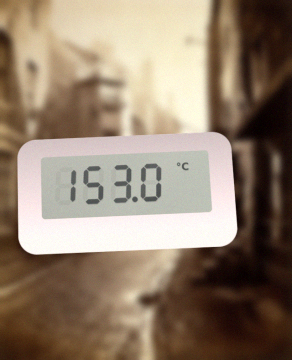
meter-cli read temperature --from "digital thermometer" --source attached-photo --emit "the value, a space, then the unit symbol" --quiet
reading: 153.0 °C
